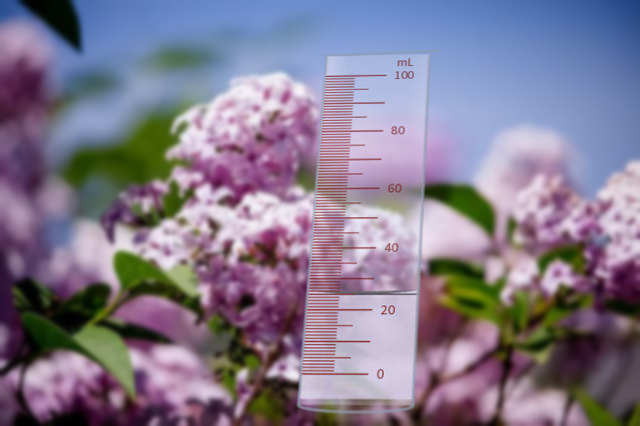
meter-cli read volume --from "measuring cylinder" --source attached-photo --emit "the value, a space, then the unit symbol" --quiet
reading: 25 mL
